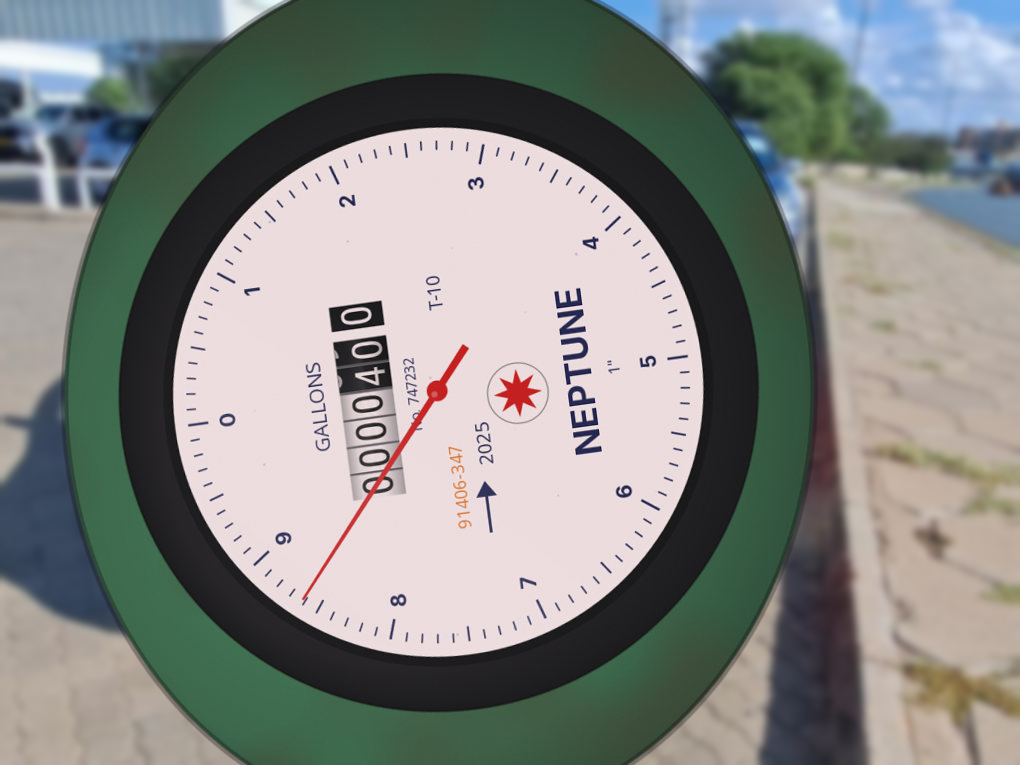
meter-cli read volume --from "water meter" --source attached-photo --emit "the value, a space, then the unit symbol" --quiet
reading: 398.6 gal
